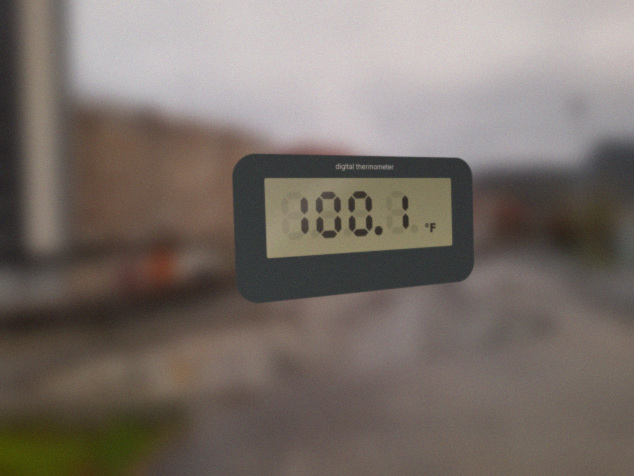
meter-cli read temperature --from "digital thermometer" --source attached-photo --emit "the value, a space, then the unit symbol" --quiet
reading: 100.1 °F
